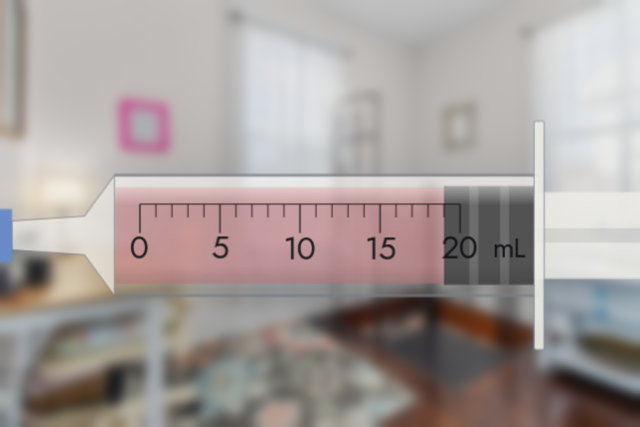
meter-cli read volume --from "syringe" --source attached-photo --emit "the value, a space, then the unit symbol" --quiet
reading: 19 mL
